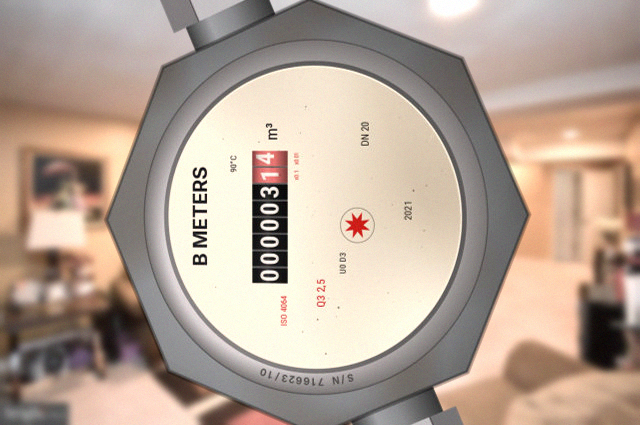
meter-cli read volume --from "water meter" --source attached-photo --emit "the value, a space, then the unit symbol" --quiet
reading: 3.14 m³
